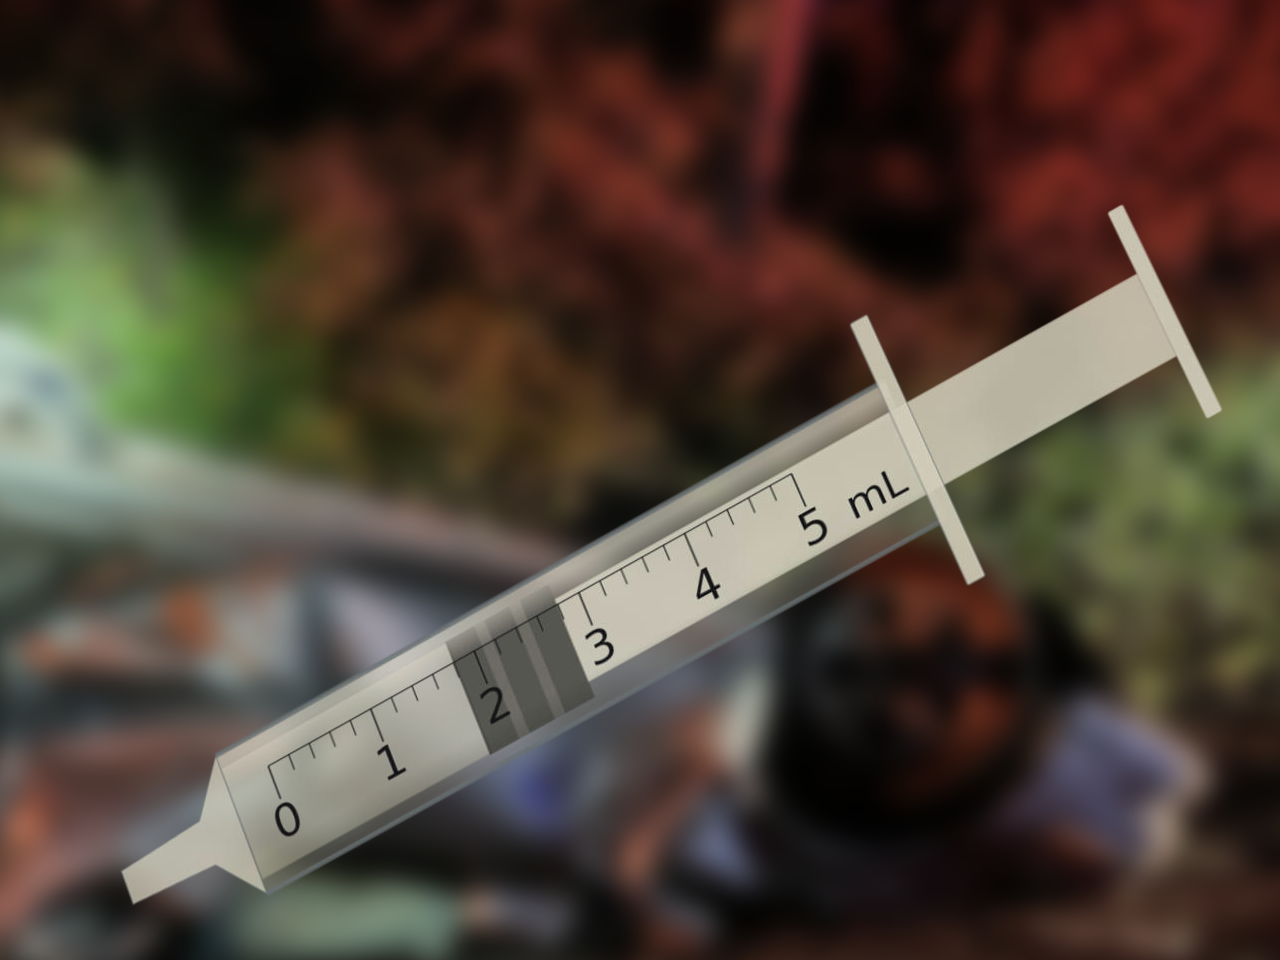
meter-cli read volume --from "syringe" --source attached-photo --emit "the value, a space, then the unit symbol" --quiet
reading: 1.8 mL
